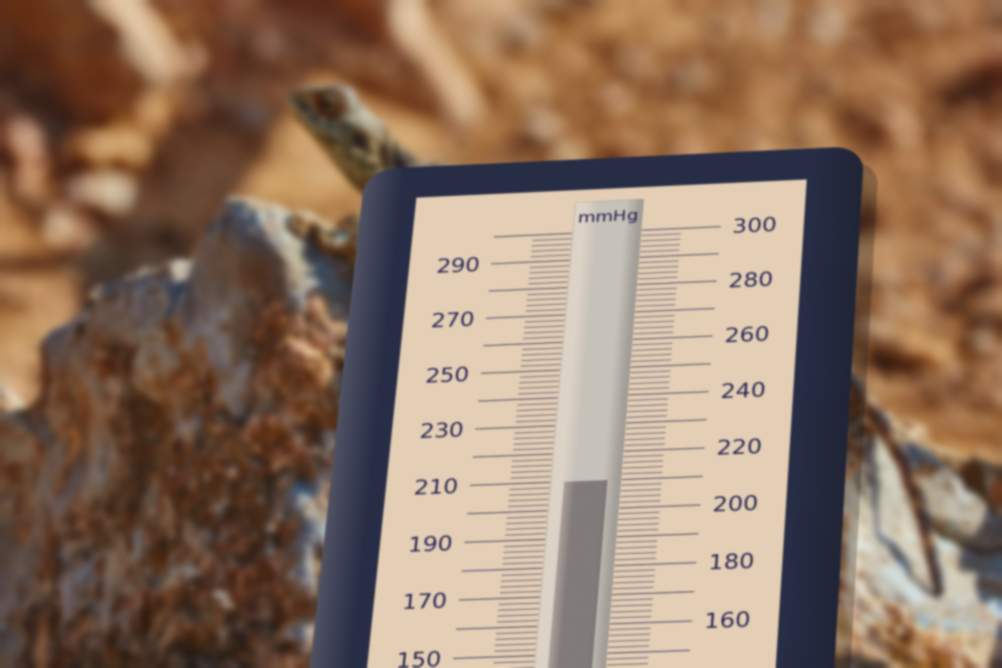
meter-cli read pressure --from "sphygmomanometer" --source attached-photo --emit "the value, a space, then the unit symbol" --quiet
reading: 210 mmHg
